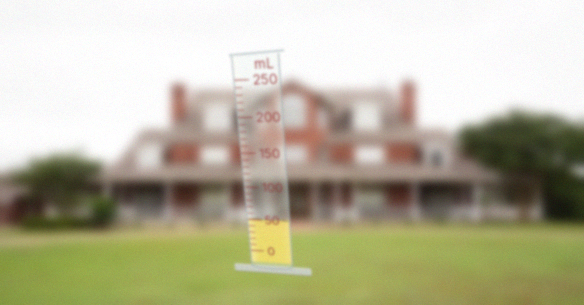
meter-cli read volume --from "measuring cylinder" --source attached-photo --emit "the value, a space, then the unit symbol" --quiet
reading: 50 mL
